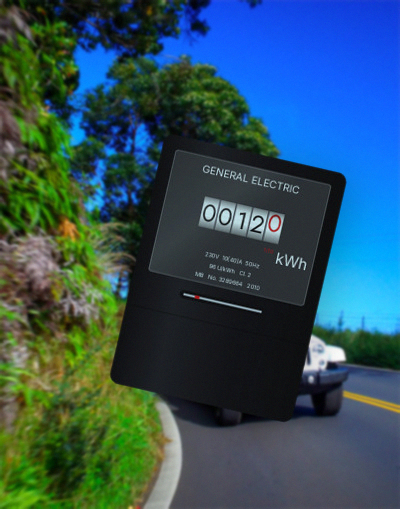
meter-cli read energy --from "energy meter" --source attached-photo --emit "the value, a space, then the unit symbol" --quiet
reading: 12.0 kWh
